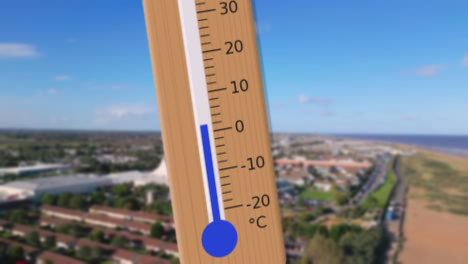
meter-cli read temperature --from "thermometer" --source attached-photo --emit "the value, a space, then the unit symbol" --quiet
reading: 2 °C
